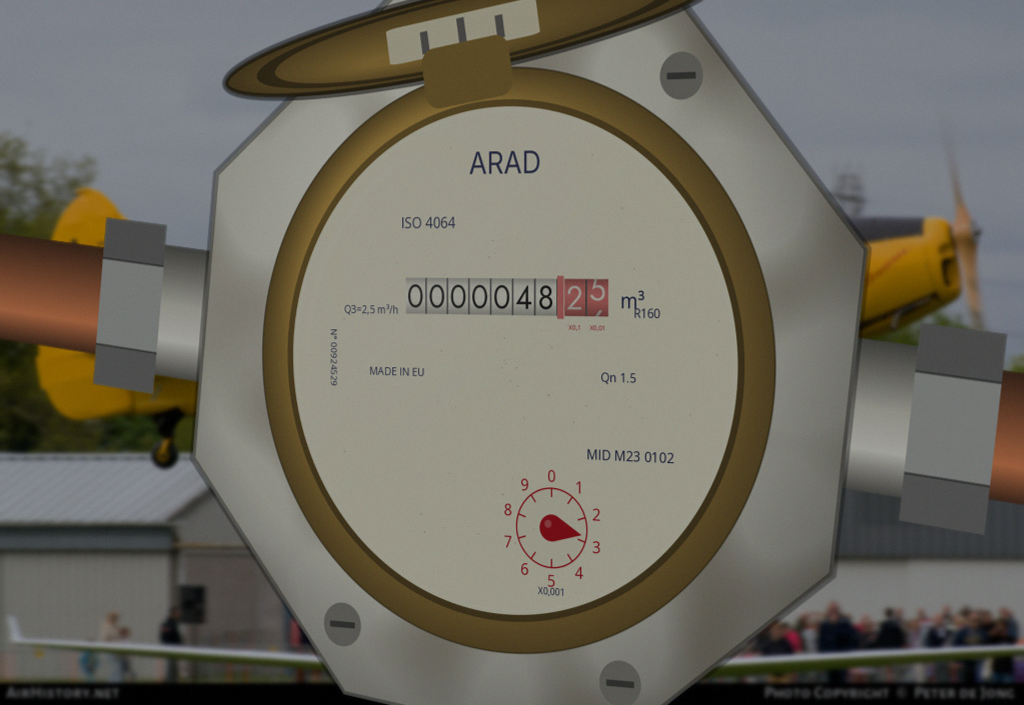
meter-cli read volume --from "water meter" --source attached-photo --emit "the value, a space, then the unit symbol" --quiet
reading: 48.252 m³
